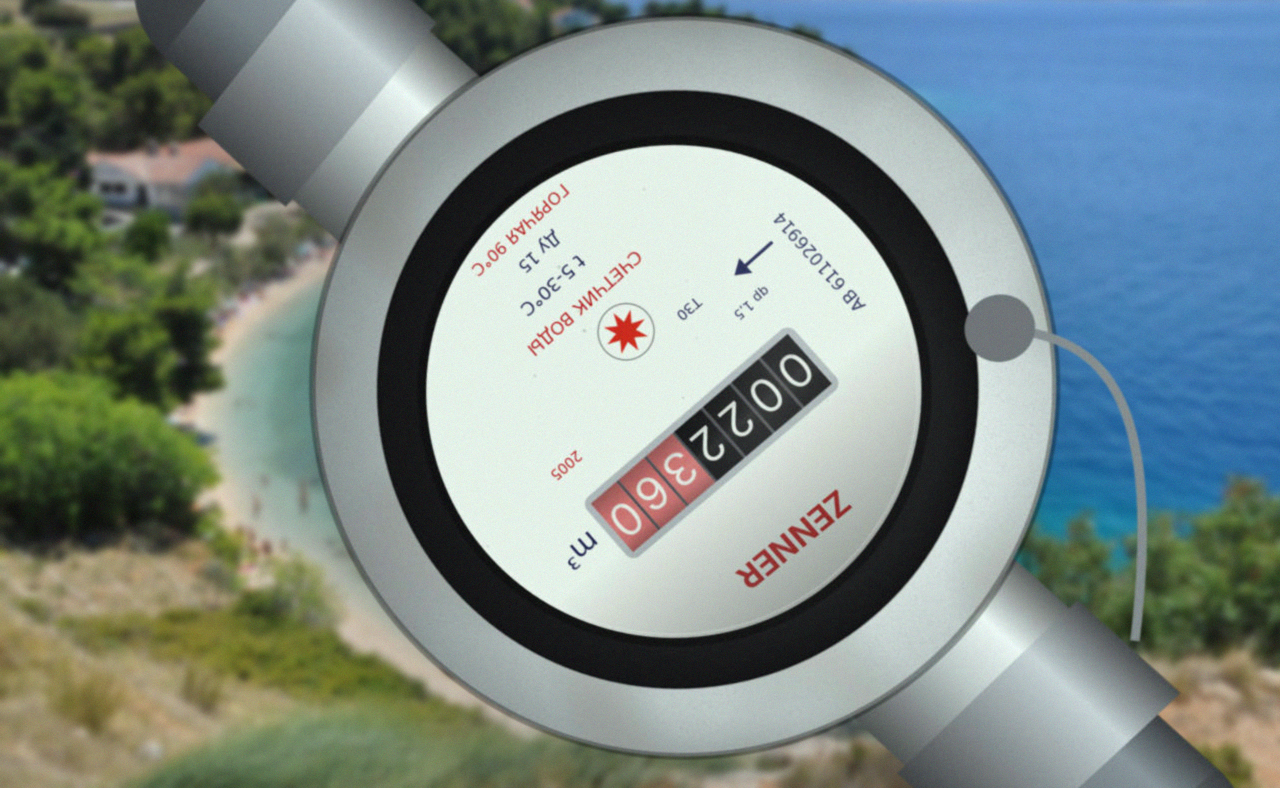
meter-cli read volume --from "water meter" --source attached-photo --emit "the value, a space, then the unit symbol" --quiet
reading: 22.360 m³
